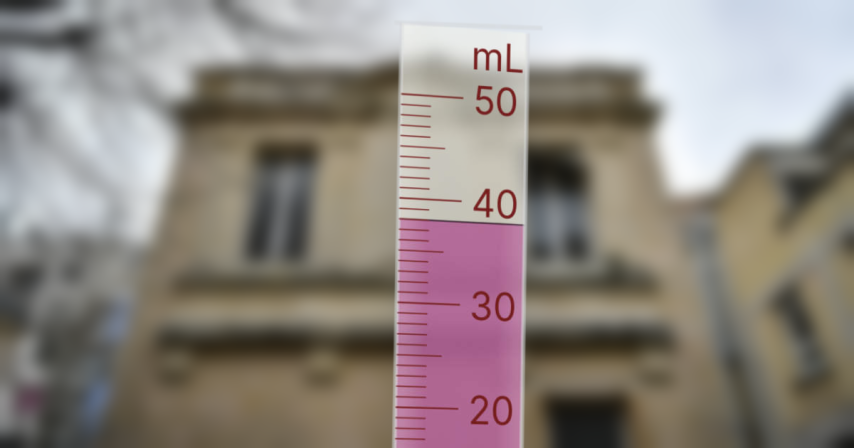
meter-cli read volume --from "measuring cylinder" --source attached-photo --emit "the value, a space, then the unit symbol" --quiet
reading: 38 mL
